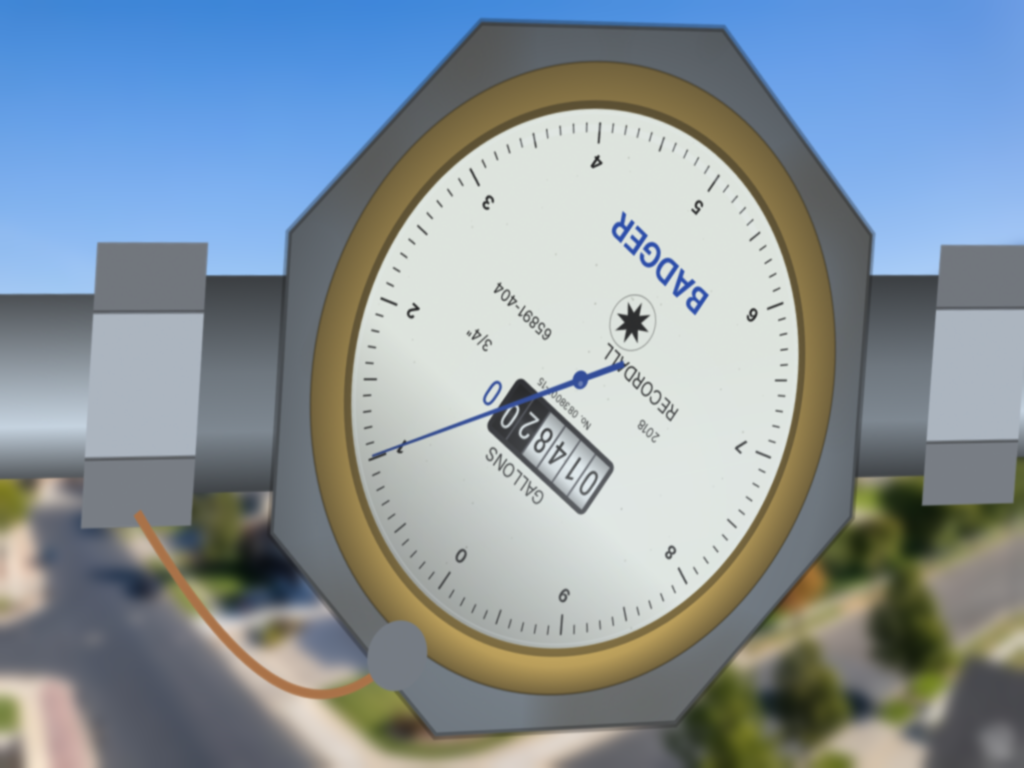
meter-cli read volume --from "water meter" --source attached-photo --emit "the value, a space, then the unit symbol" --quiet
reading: 148201.0 gal
